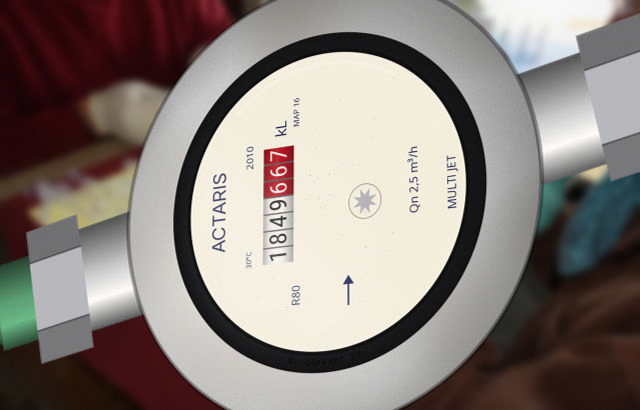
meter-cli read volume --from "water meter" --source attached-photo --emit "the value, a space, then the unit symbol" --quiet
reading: 1849.667 kL
